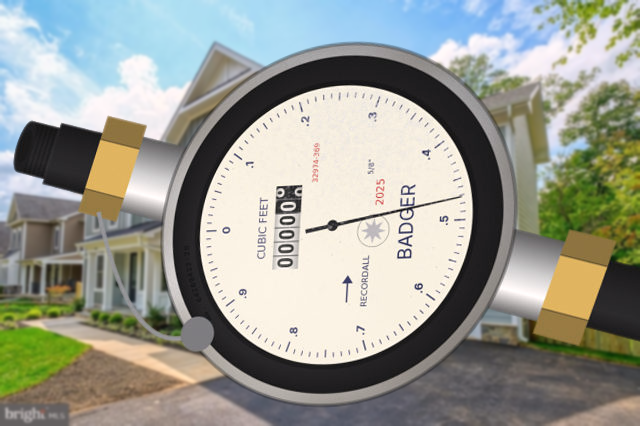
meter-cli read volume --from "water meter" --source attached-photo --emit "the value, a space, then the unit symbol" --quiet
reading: 8.47 ft³
